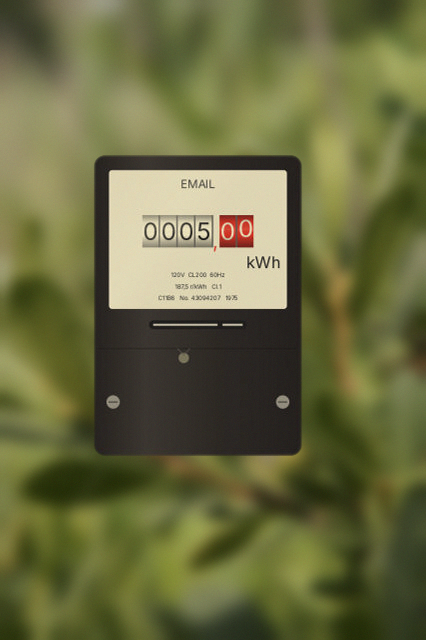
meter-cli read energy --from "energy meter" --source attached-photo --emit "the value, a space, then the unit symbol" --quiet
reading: 5.00 kWh
